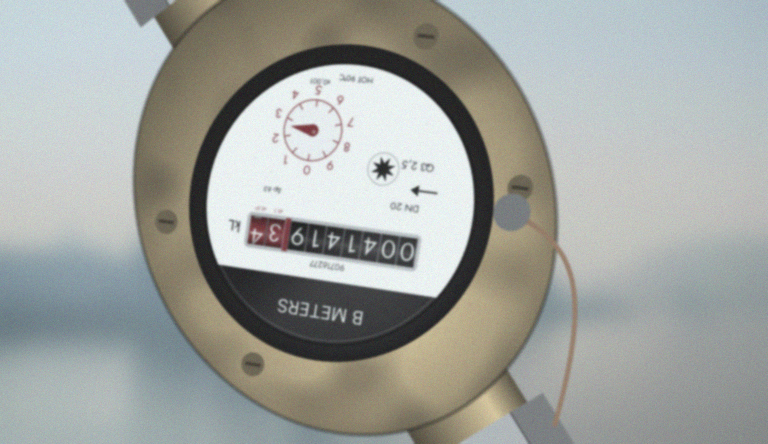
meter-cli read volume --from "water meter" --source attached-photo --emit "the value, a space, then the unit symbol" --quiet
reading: 41419.342 kL
